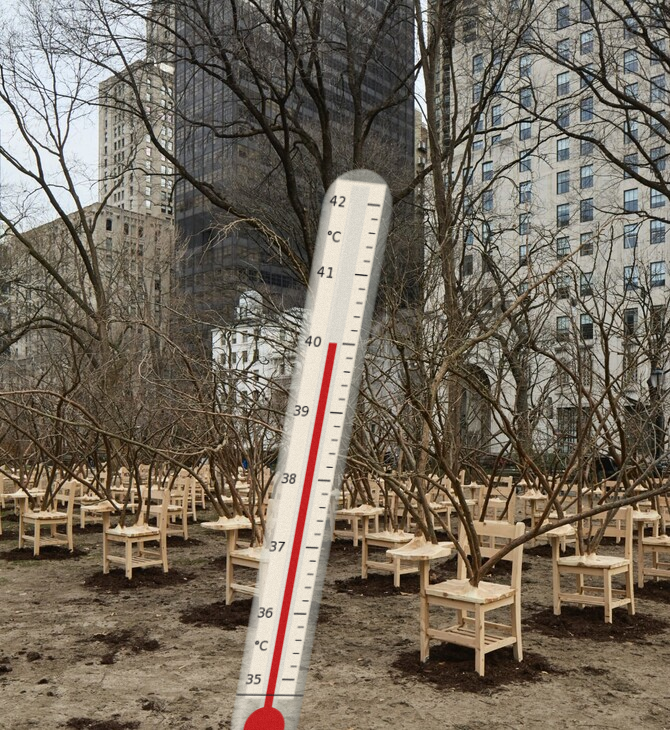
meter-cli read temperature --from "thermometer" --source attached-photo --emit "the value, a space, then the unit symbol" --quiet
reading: 40 °C
